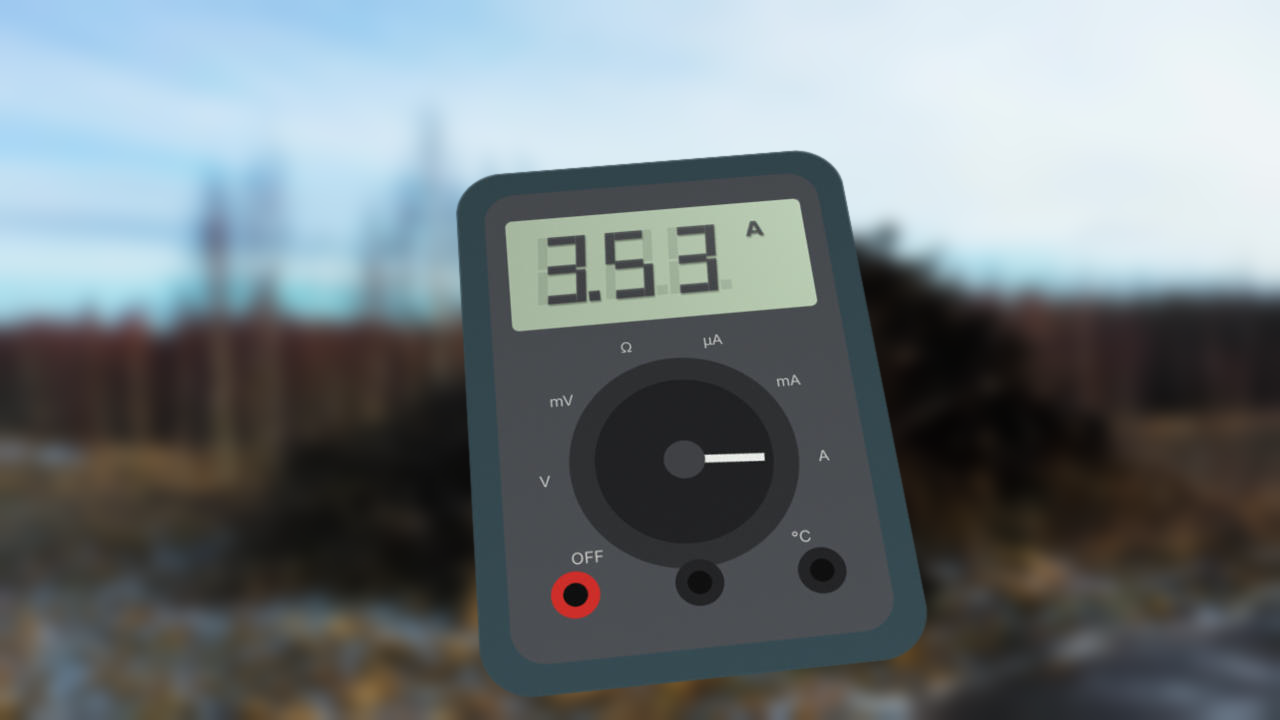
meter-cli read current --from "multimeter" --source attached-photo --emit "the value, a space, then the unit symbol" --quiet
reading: 3.53 A
